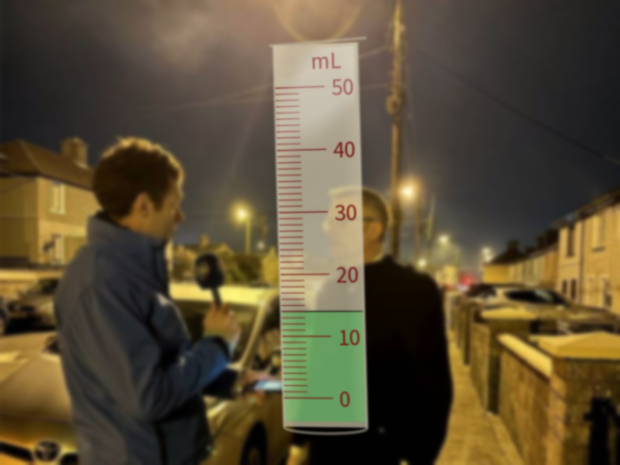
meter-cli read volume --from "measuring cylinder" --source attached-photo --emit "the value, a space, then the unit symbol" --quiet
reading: 14 mL
